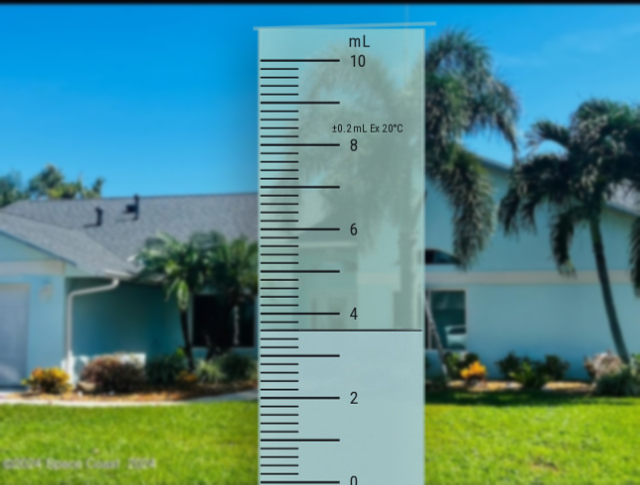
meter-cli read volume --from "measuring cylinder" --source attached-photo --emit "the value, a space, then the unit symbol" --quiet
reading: 3.6 mL
